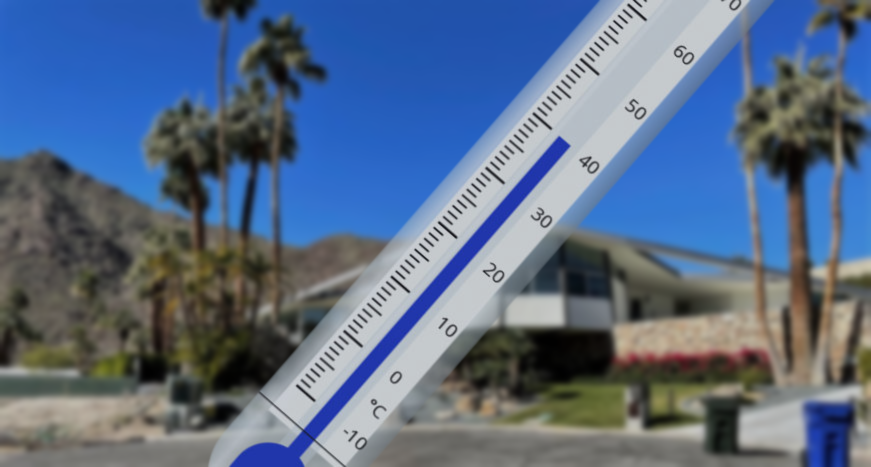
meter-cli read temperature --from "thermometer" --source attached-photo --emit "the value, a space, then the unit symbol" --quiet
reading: 40 °C
